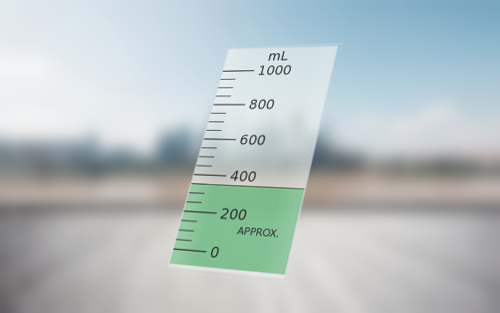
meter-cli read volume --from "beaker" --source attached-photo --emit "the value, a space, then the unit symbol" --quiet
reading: 350 mL
